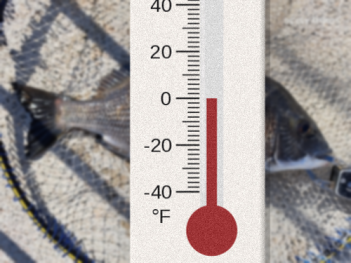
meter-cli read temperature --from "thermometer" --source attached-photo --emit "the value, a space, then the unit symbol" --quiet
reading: 0 °F
